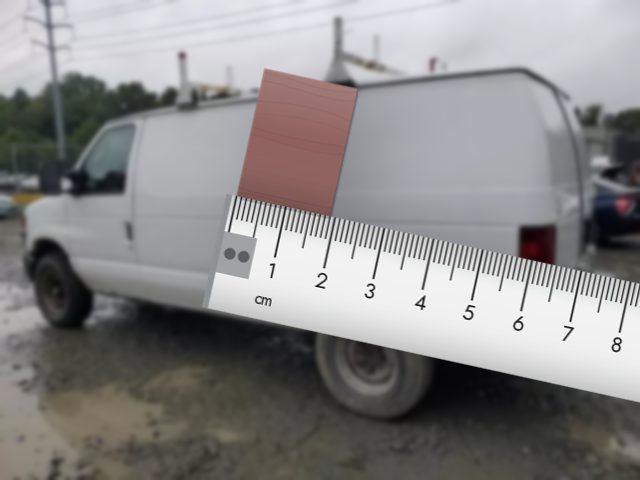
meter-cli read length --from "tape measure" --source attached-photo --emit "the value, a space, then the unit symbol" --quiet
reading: 1.9 cm
